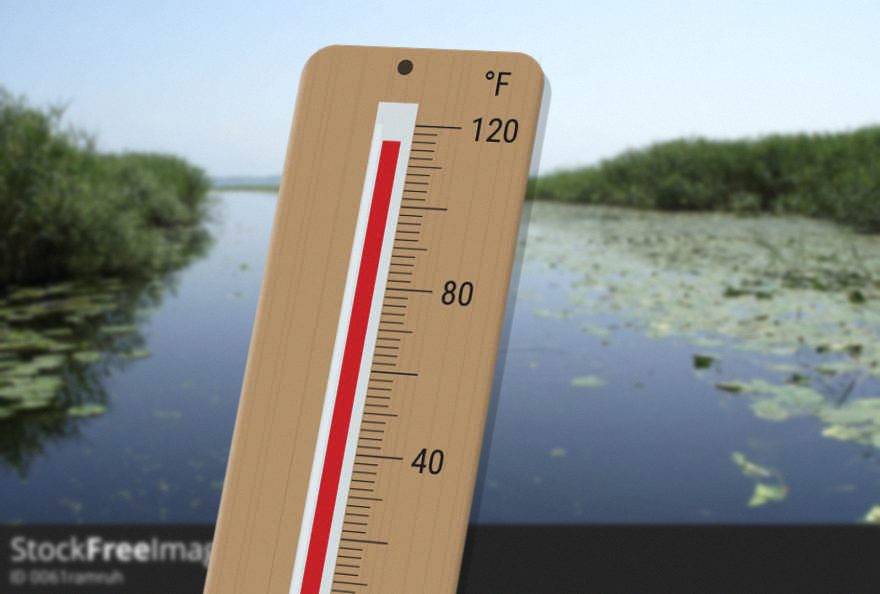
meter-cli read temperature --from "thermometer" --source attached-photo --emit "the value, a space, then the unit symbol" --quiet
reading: 116 °F
